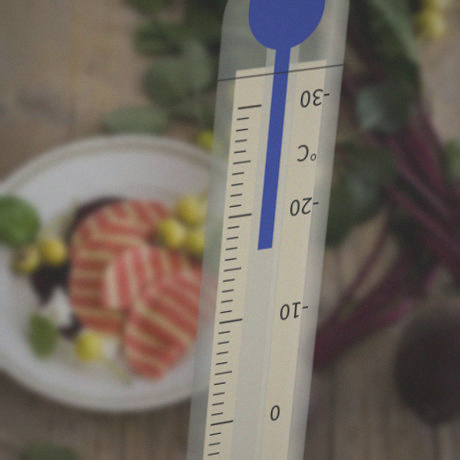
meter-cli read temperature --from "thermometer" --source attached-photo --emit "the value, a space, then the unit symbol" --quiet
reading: -16.5 °C
